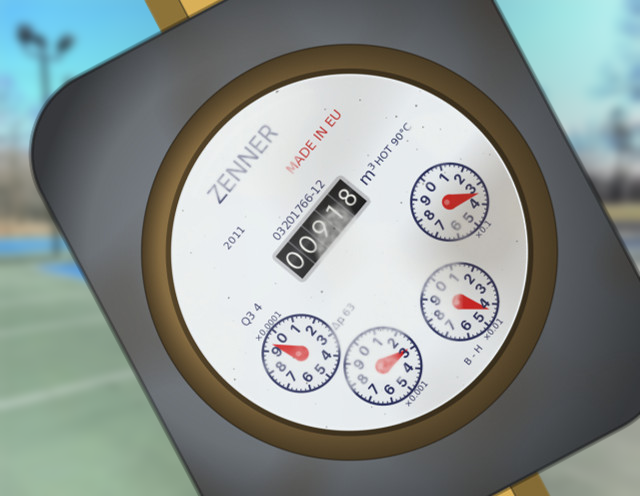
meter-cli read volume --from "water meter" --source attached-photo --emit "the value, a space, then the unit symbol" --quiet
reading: 918.3429 m³
